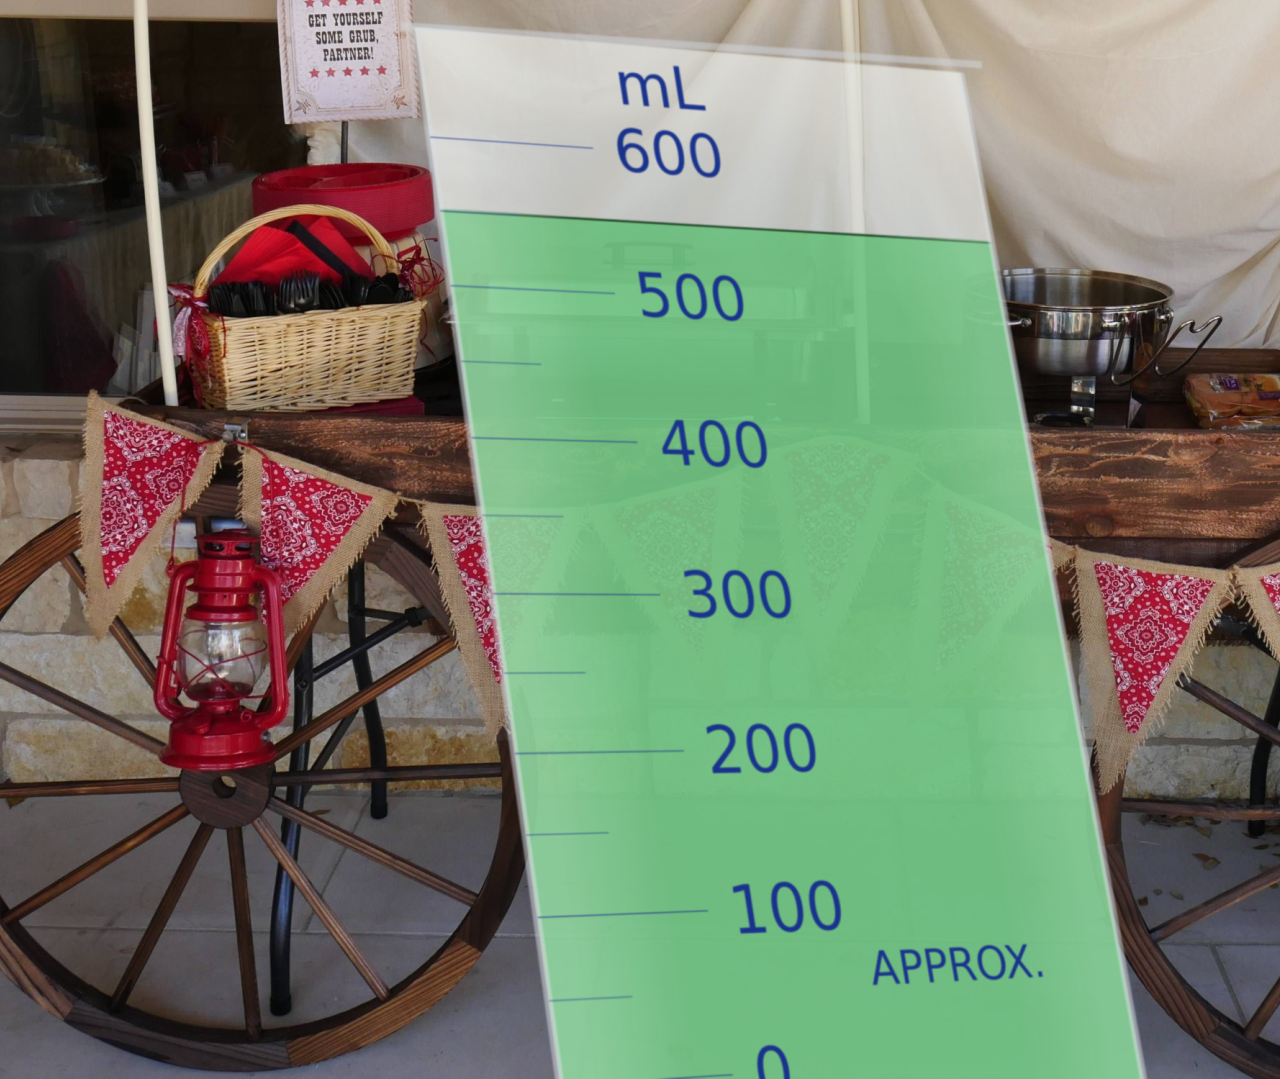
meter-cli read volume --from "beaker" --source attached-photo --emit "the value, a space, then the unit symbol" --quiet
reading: 550 mL
